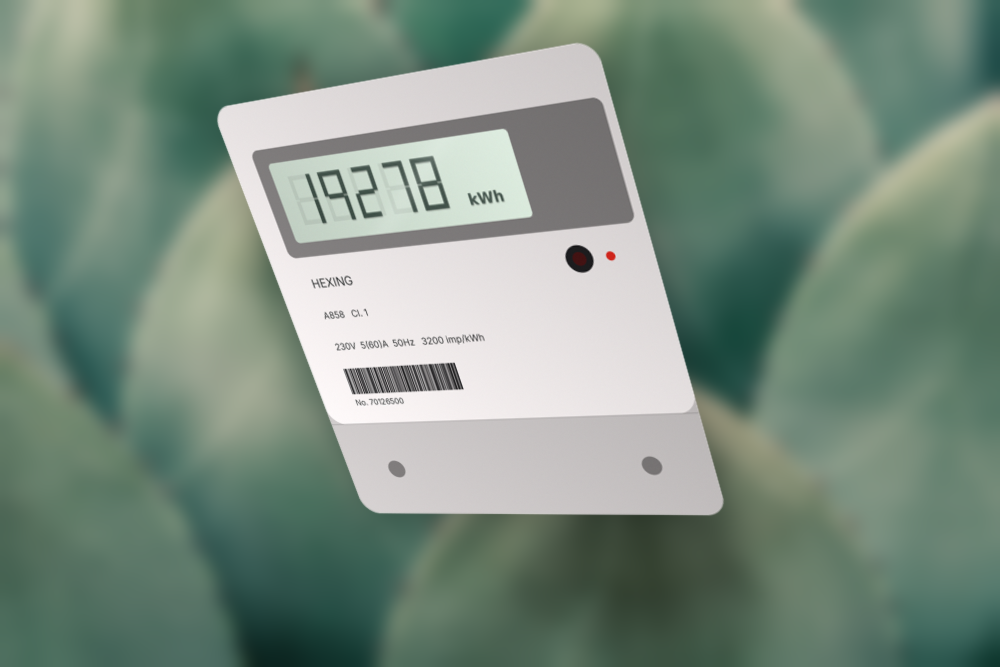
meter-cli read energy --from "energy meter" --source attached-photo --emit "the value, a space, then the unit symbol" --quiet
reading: 19278 kWh
